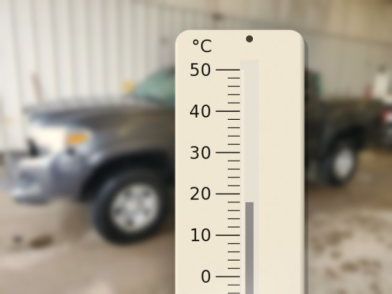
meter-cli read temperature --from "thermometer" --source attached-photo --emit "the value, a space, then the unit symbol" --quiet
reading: 18 °C
